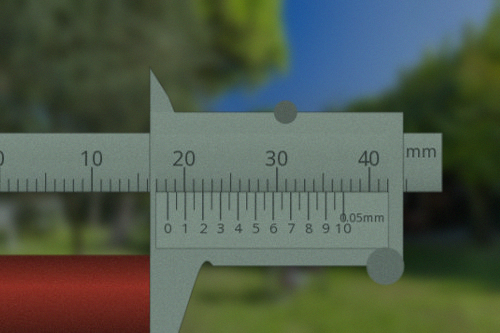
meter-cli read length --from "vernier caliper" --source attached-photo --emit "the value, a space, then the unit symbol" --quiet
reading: 18.2 mm
